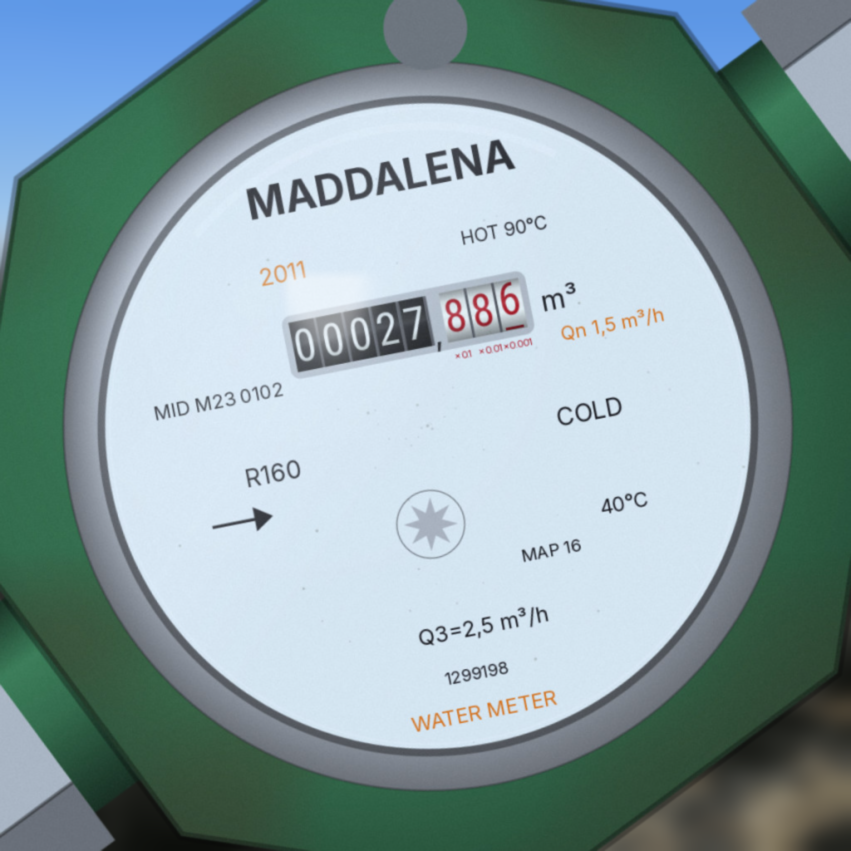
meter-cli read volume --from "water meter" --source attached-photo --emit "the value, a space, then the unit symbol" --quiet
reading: 27.886 m³
